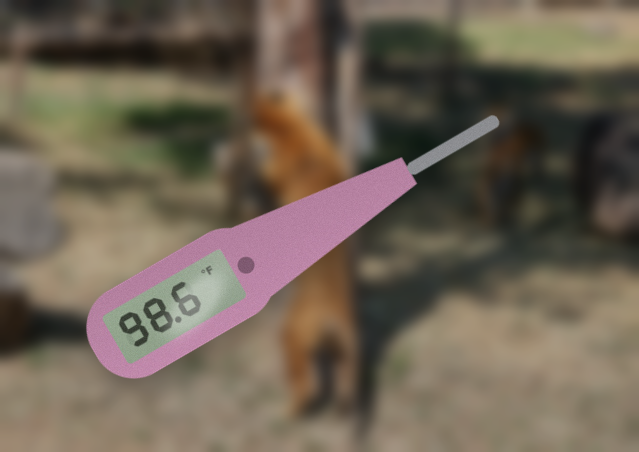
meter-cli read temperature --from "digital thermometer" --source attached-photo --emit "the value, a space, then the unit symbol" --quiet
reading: 98.6 °F
